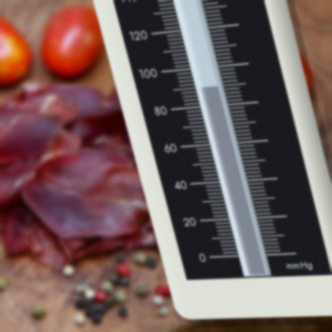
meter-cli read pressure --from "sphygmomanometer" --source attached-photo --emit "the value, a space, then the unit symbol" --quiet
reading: 90 mmHg
